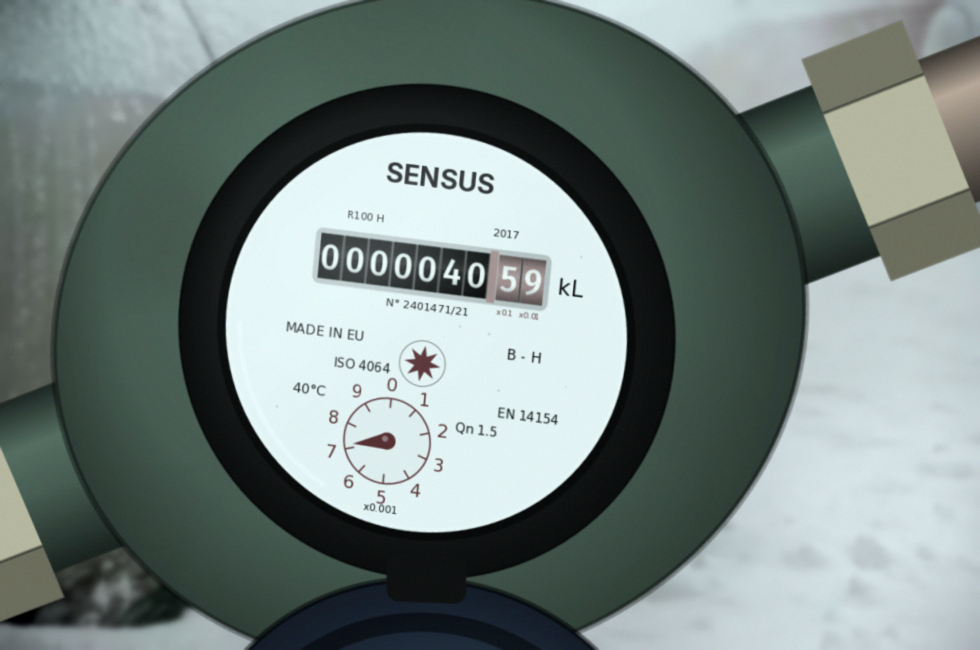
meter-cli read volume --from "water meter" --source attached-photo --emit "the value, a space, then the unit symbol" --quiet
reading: 40.597 kL
